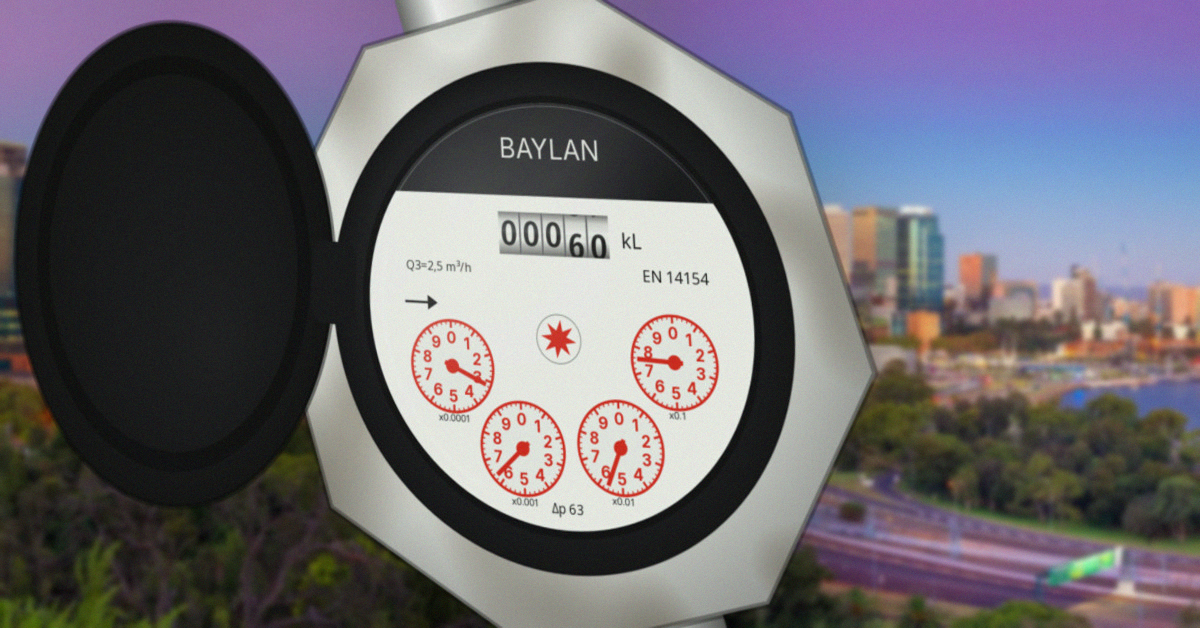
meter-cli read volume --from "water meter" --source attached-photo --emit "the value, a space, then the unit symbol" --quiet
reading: 59.7563 kL
